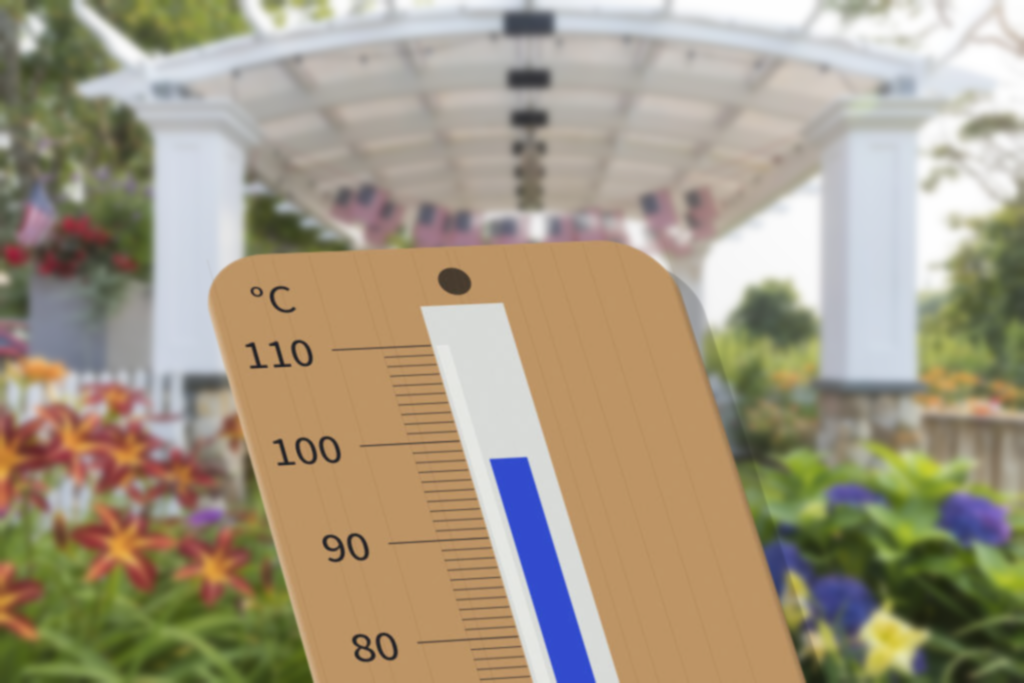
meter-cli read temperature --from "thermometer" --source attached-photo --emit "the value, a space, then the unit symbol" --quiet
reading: 98 °C
